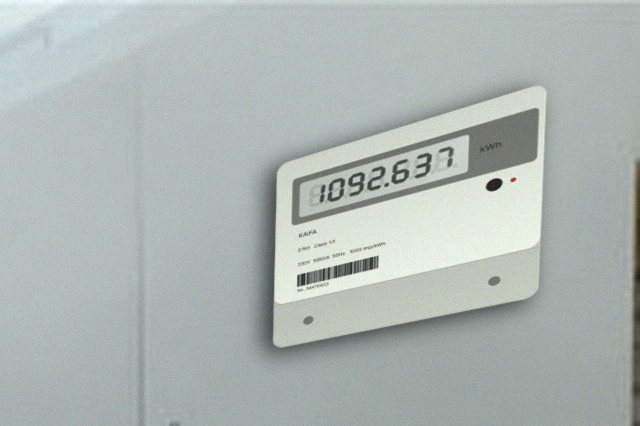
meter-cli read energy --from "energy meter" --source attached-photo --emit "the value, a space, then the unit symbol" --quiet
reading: 1092.637 kWh
